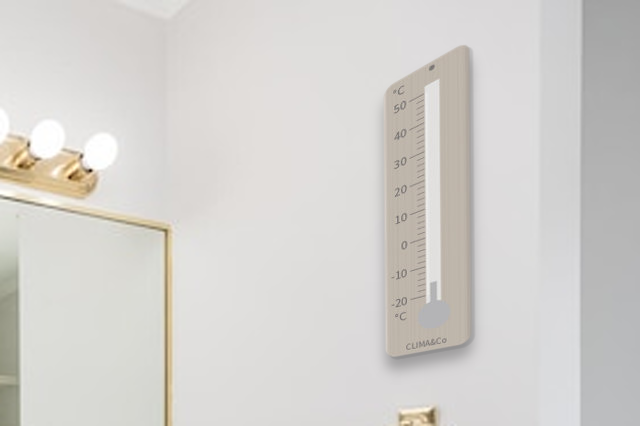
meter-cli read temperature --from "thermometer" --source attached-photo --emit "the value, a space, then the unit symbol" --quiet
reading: -16 °C
